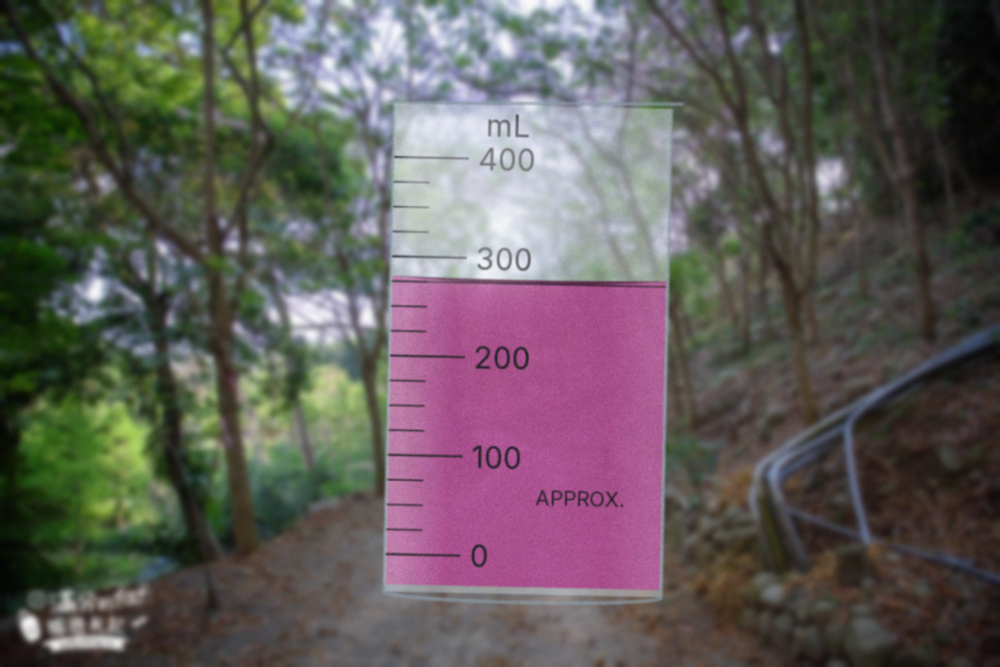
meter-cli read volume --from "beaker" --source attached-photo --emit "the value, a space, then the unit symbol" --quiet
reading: 275 mL
